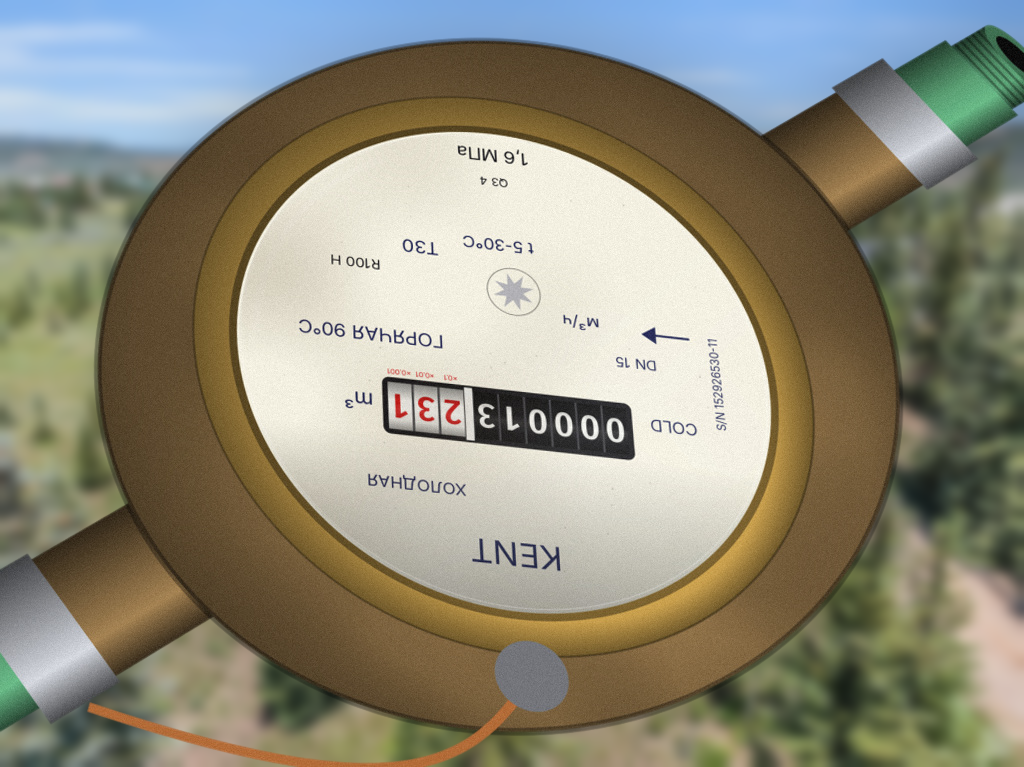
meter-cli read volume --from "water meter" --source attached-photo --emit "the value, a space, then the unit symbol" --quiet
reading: 13.231 m³
